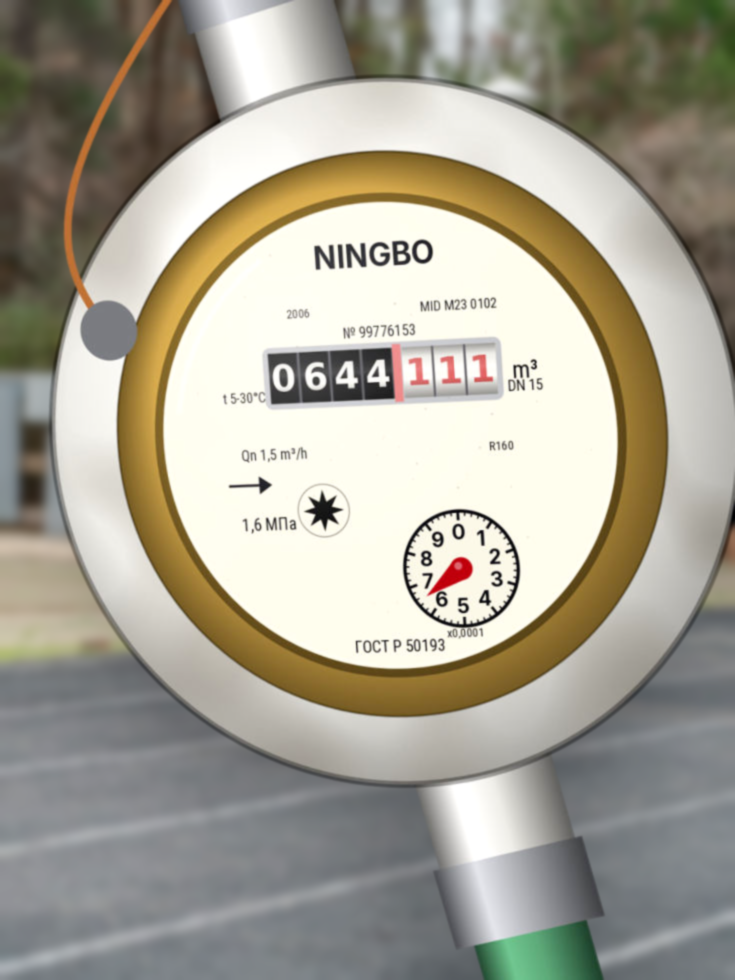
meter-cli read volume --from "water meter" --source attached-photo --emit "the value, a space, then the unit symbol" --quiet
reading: 644.1116 m³
